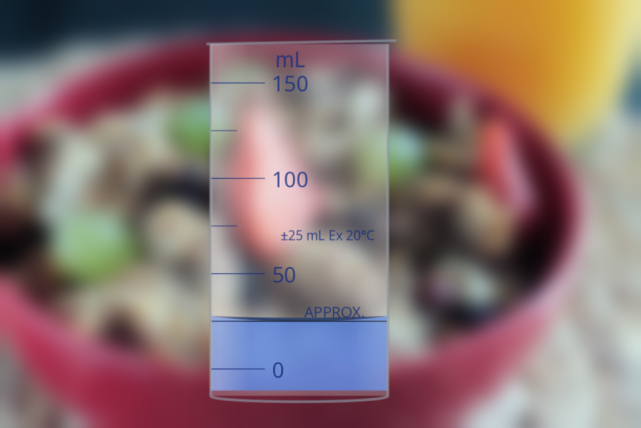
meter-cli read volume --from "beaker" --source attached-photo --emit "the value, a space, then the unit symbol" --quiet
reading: 25 mL
